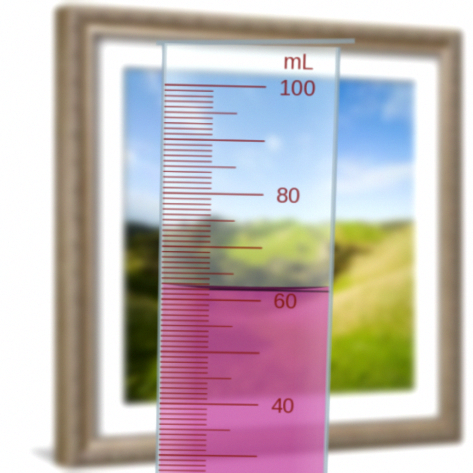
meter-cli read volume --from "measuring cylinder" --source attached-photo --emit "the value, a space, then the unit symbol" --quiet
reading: 62 mL
